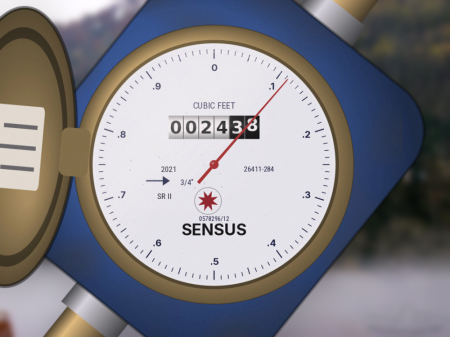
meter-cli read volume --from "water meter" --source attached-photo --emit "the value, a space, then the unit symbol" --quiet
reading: 2438.11 ft³
